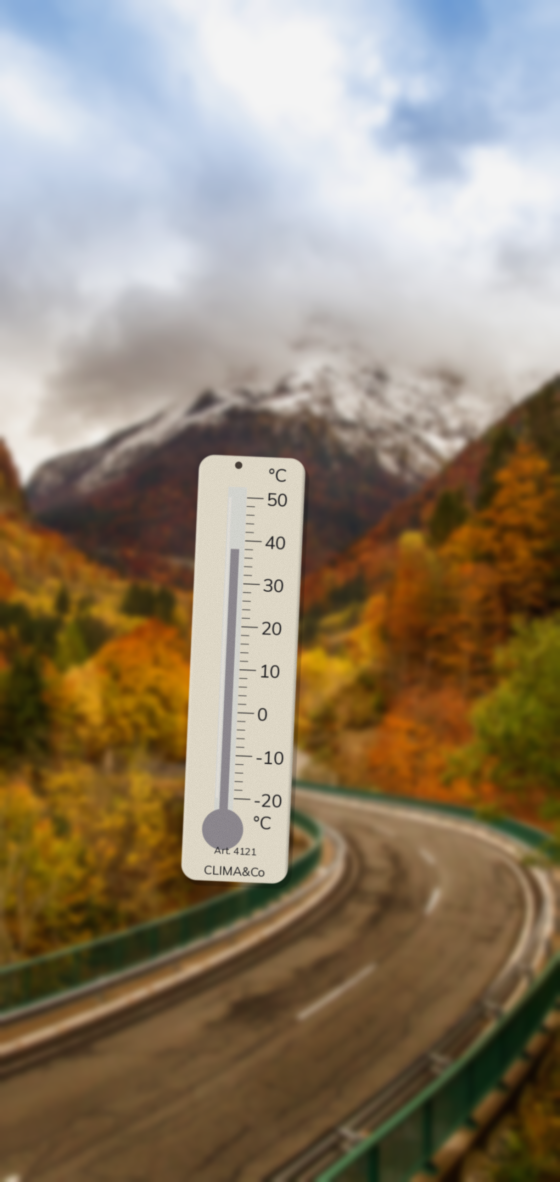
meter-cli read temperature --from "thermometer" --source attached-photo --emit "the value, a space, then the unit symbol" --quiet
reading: 38 °C
